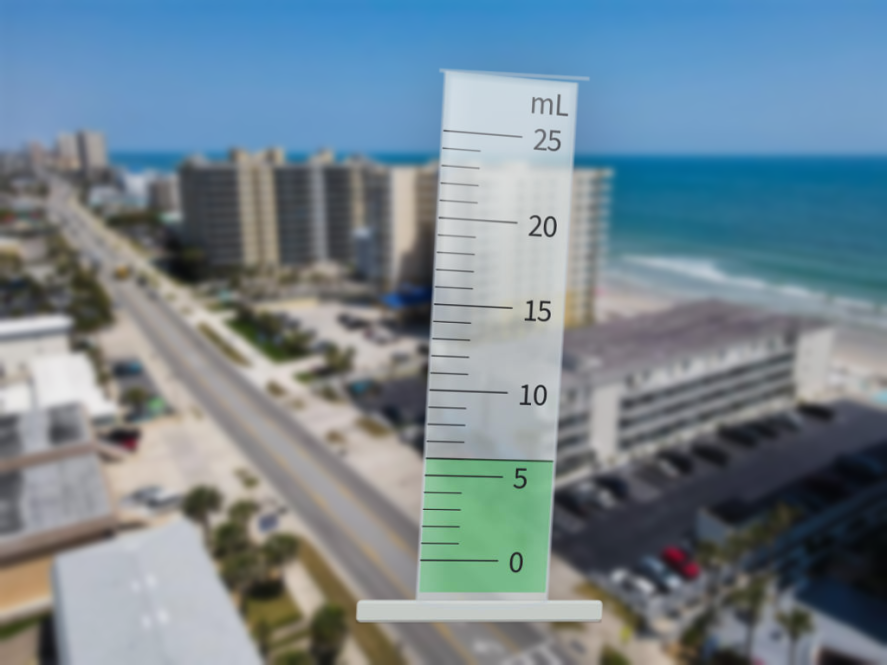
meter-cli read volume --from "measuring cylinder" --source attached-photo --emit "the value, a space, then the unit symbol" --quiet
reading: 6 mL
